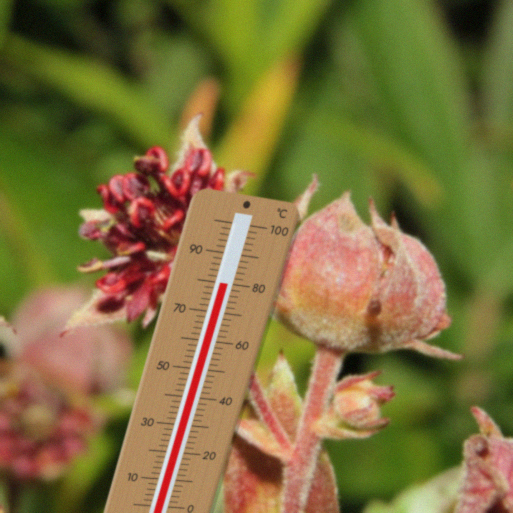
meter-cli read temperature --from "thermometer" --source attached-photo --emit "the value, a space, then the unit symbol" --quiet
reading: 80 °C
